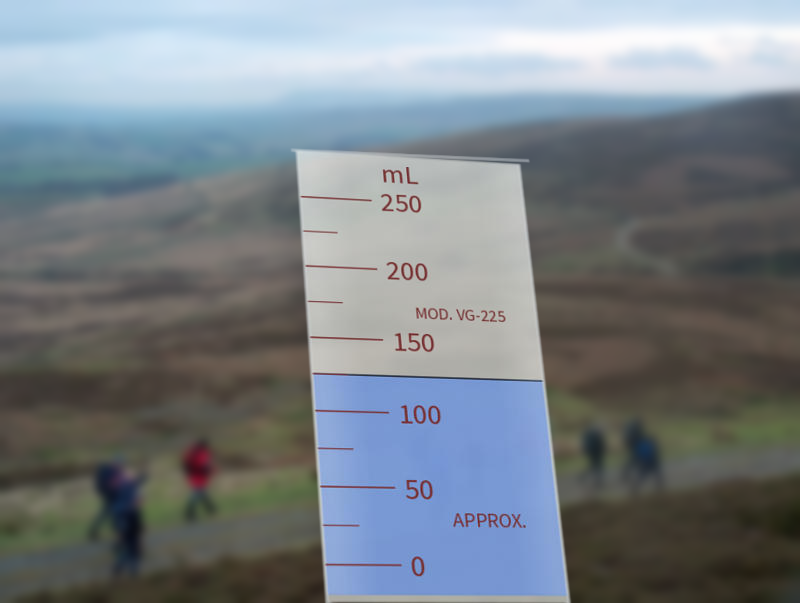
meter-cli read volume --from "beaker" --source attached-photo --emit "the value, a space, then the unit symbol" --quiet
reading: 125 mL
